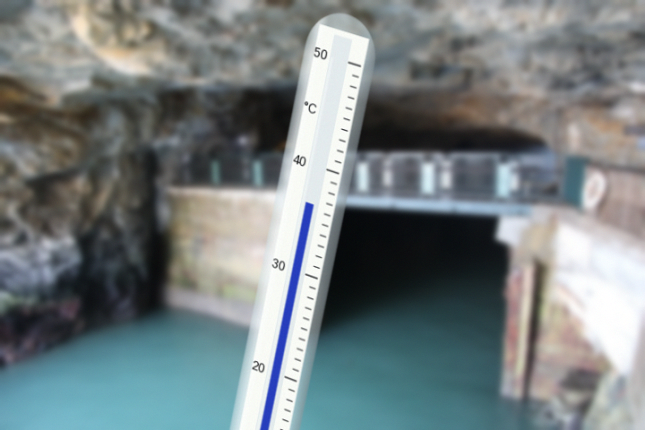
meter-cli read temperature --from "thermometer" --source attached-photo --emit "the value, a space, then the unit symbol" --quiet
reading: 36.5 °C
